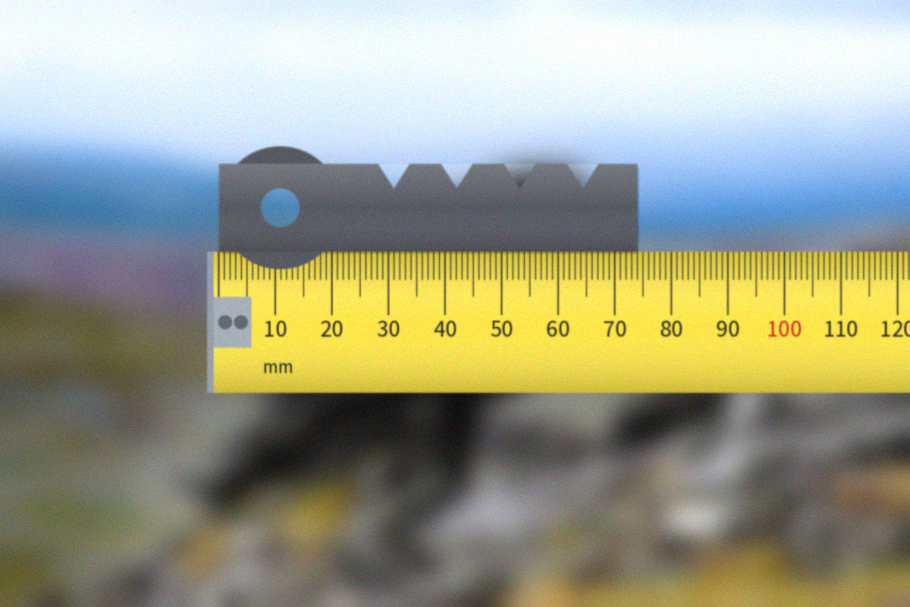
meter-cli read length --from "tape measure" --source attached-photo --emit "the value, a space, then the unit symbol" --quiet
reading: 74 mm
